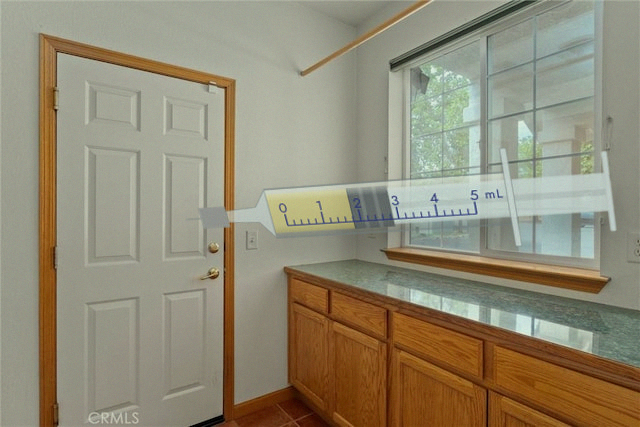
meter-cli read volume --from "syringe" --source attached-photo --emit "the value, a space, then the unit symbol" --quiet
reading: 1.8 mL
